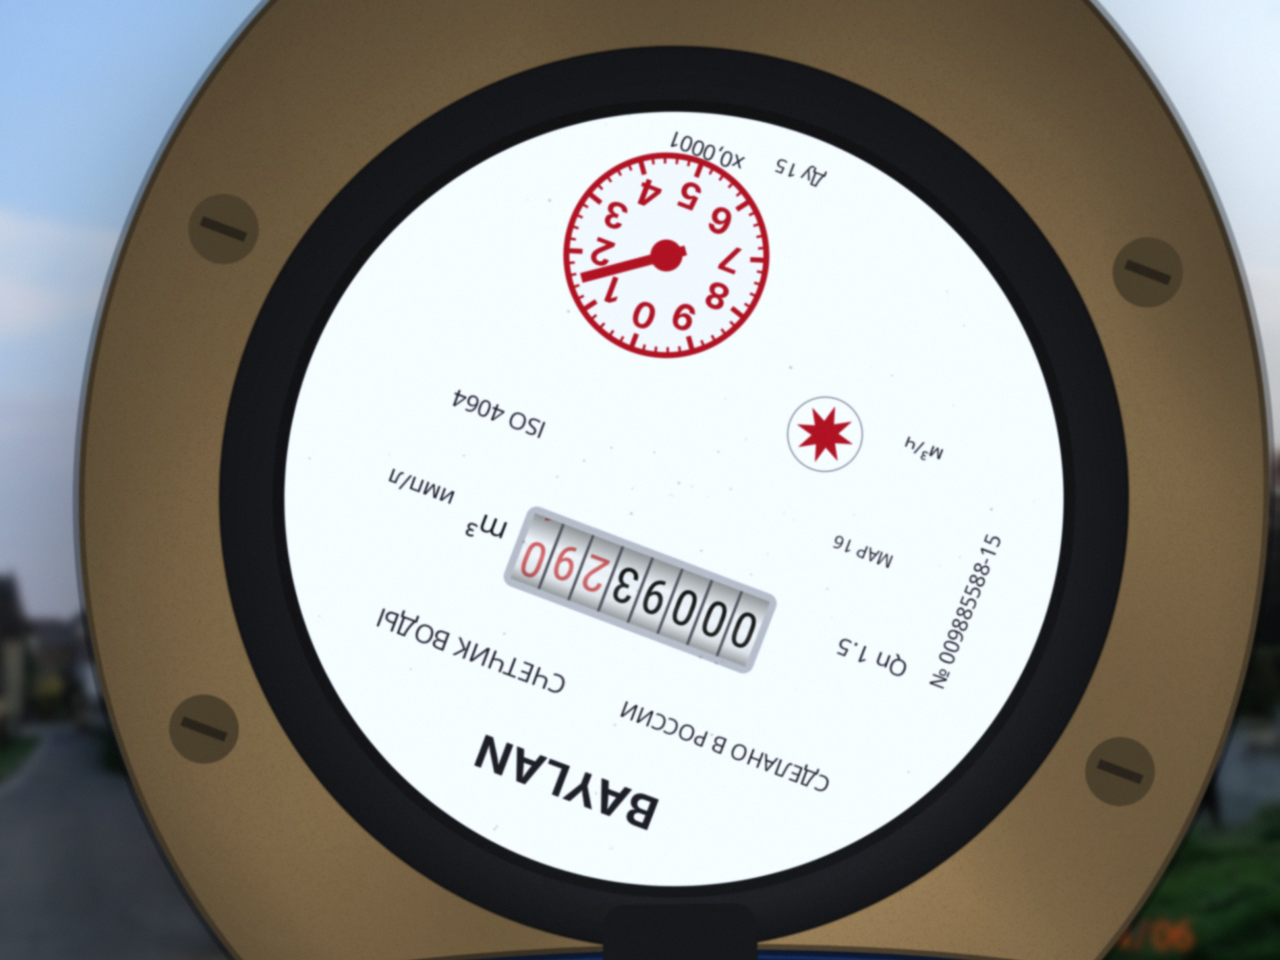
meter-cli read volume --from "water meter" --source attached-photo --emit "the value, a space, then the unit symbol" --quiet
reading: 93.2901 m³
